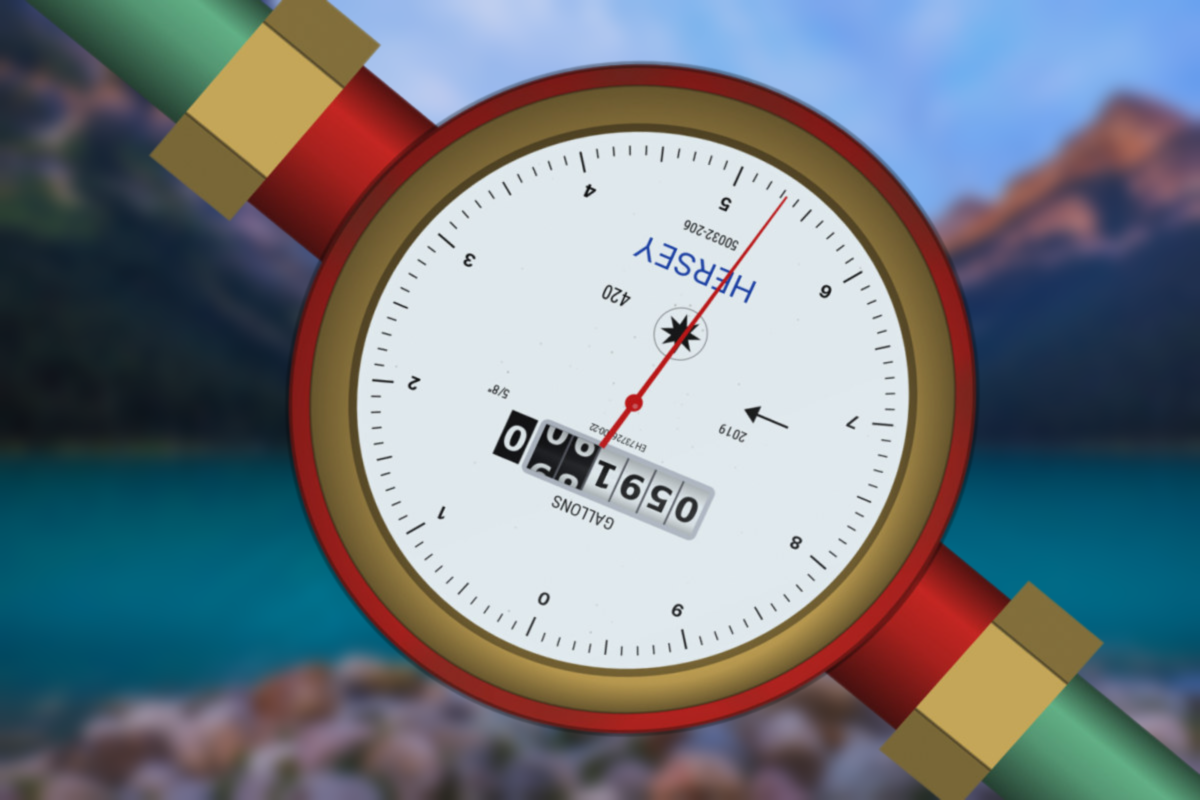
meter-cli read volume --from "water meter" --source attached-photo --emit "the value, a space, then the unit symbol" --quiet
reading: 591895.3 gal
